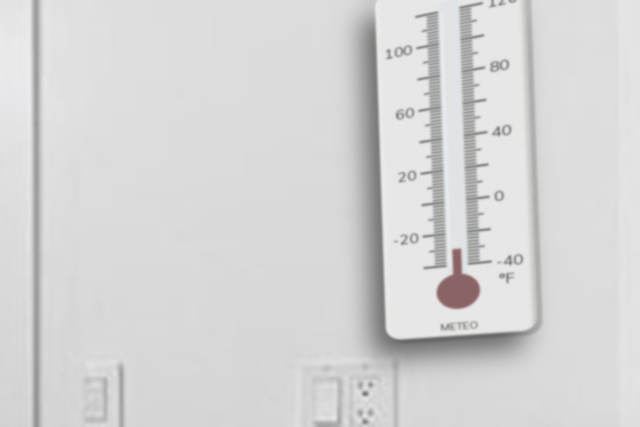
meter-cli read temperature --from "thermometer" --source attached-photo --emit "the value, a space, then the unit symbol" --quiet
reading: -30 °F
